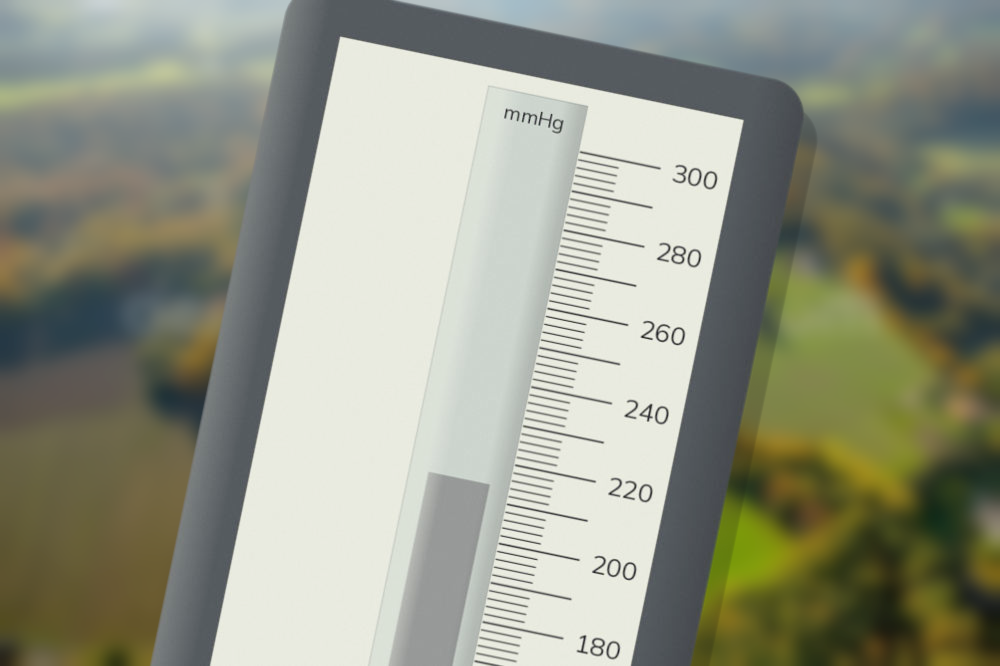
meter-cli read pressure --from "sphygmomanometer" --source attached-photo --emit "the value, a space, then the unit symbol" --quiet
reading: 214 mmHg
